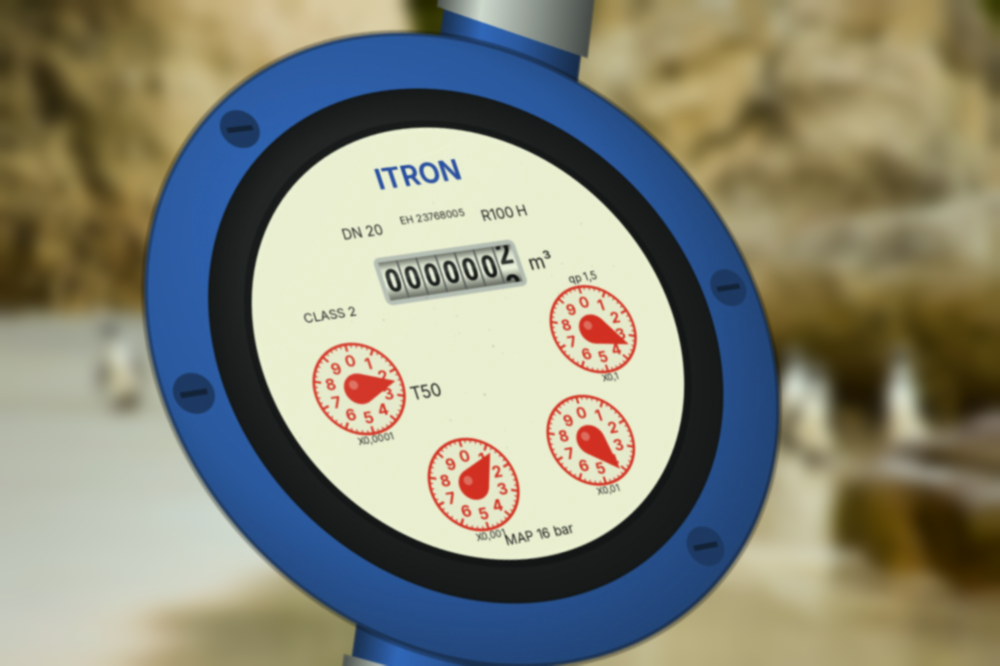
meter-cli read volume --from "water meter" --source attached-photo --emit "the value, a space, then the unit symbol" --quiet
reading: 2.3412 m³
